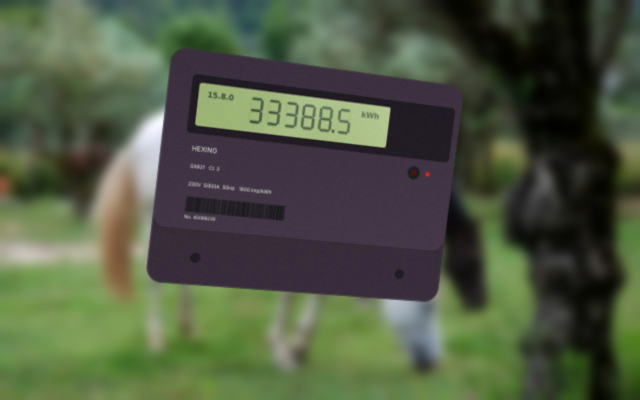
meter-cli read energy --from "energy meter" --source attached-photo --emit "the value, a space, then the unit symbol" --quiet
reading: 33388.5 kWh
